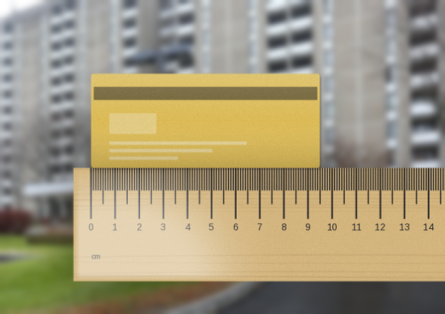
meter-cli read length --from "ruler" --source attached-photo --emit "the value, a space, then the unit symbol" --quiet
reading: 9.5 cm
